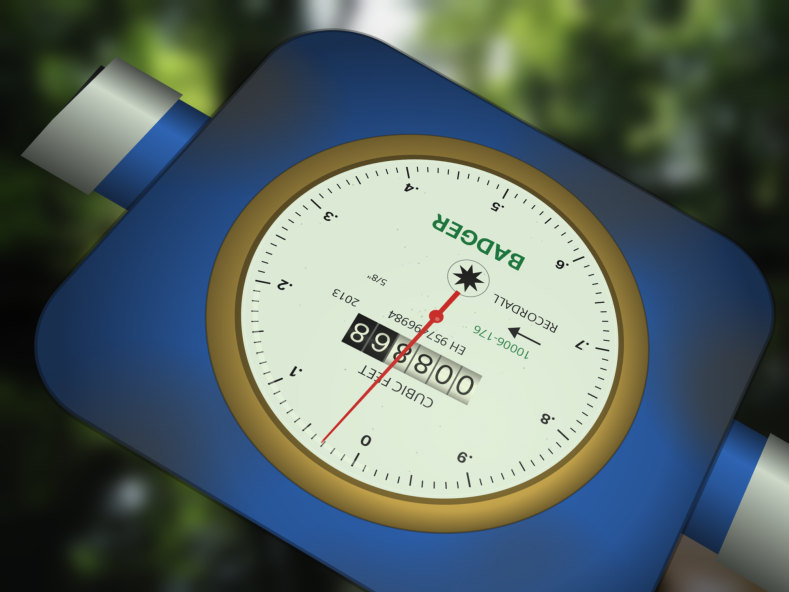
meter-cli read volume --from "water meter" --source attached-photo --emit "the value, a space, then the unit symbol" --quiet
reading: 8868.03 ft³
